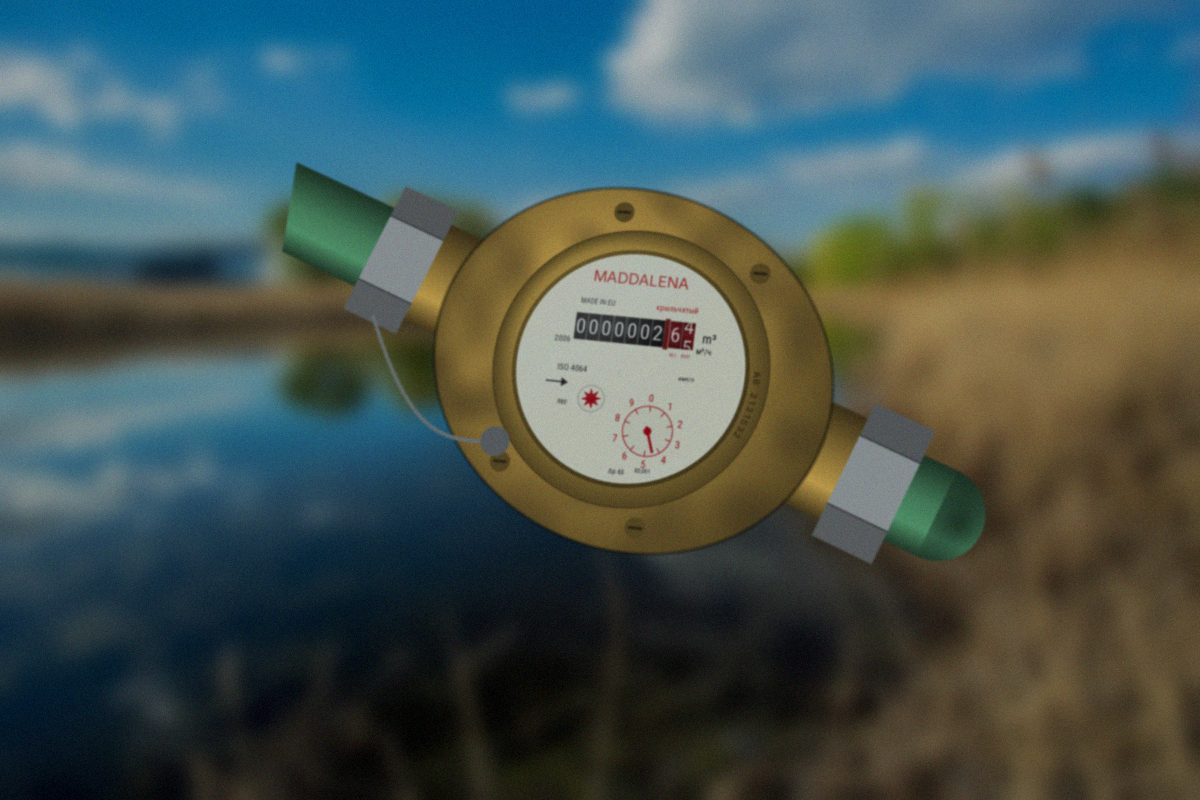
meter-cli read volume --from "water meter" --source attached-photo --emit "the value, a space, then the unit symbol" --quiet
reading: 2.644 m³
